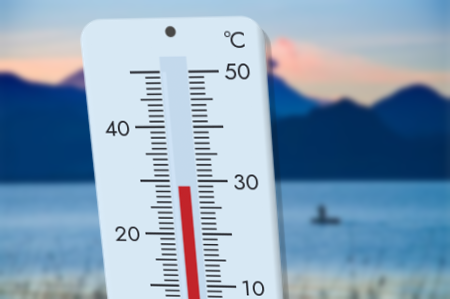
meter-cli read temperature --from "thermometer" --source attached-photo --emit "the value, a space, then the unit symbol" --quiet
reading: 29 °C
